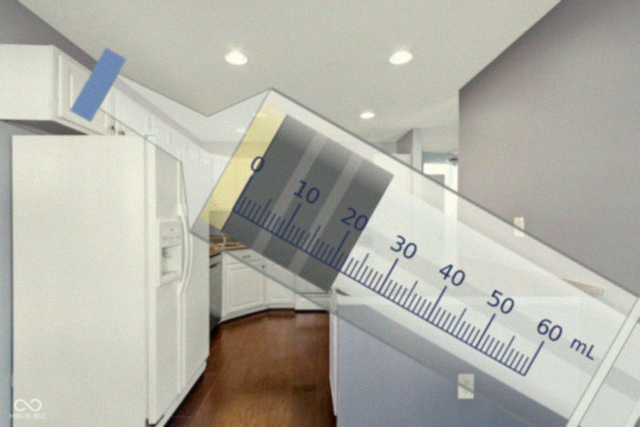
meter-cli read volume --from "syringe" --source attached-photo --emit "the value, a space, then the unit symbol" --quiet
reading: 0 mL
